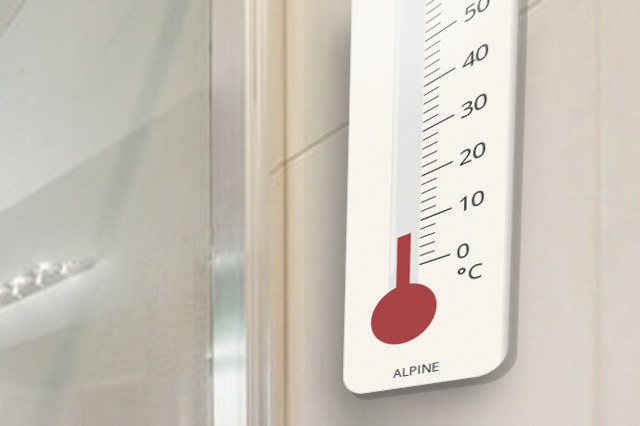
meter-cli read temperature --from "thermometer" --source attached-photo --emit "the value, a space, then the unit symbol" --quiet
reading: 8 °C
